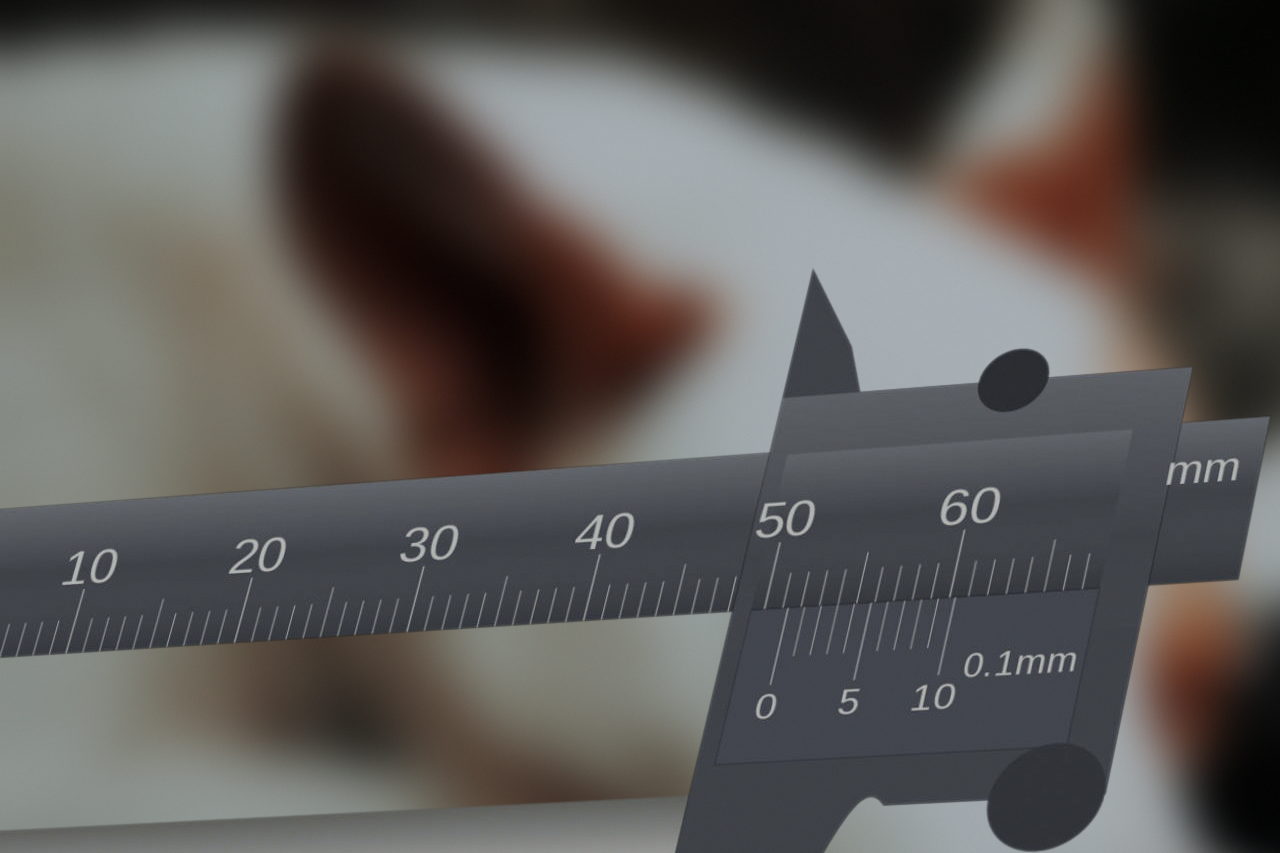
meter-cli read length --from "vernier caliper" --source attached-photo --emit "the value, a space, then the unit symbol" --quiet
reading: 51.3 mm
